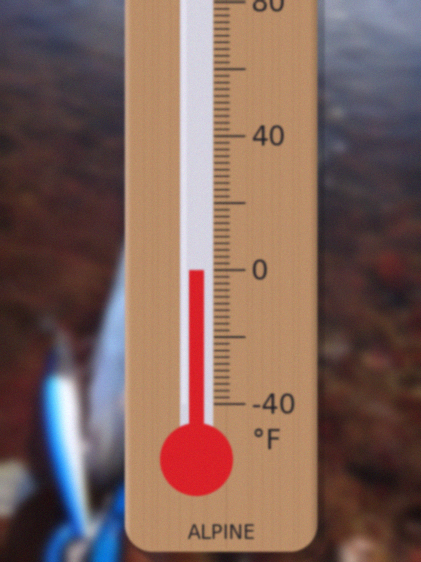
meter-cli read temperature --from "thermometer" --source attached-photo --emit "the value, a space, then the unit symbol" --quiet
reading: 0 °F
